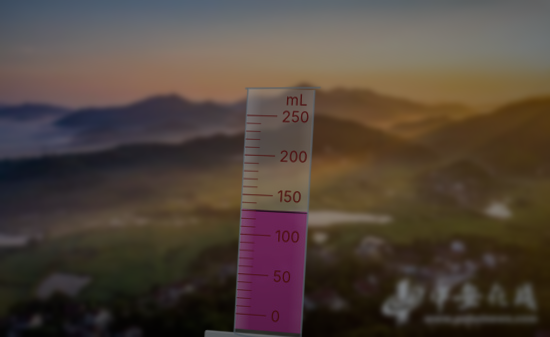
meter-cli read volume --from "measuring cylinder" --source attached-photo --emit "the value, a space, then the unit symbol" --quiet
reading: 130 mL
